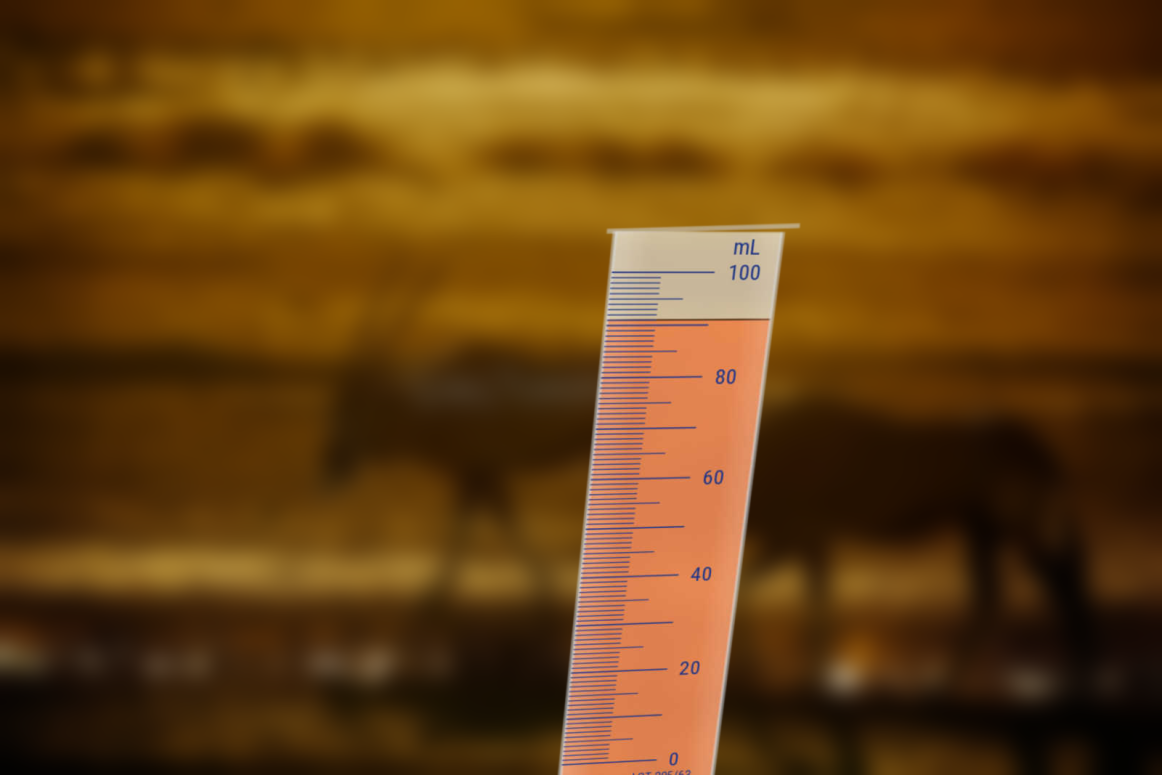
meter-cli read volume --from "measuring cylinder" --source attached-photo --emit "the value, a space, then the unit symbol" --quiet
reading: 91 mL
